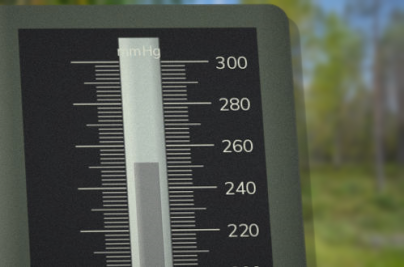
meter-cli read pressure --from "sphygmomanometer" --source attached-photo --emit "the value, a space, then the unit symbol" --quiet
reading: 252 mmHg
